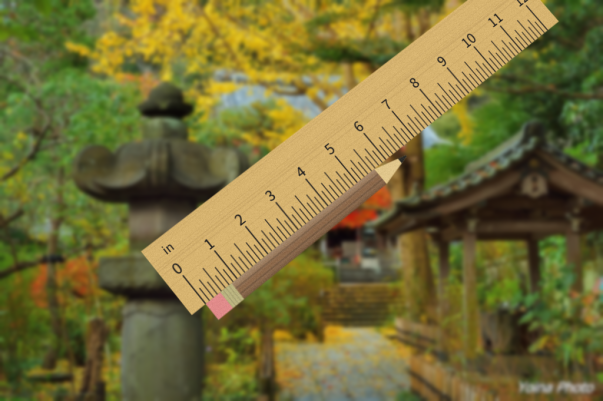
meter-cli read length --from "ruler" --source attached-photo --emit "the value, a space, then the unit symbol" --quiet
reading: 6.5 in
